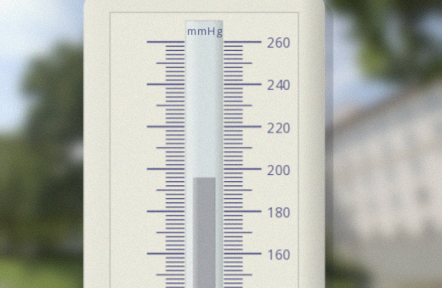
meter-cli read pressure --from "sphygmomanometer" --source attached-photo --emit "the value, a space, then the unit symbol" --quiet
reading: 196 mmHg
